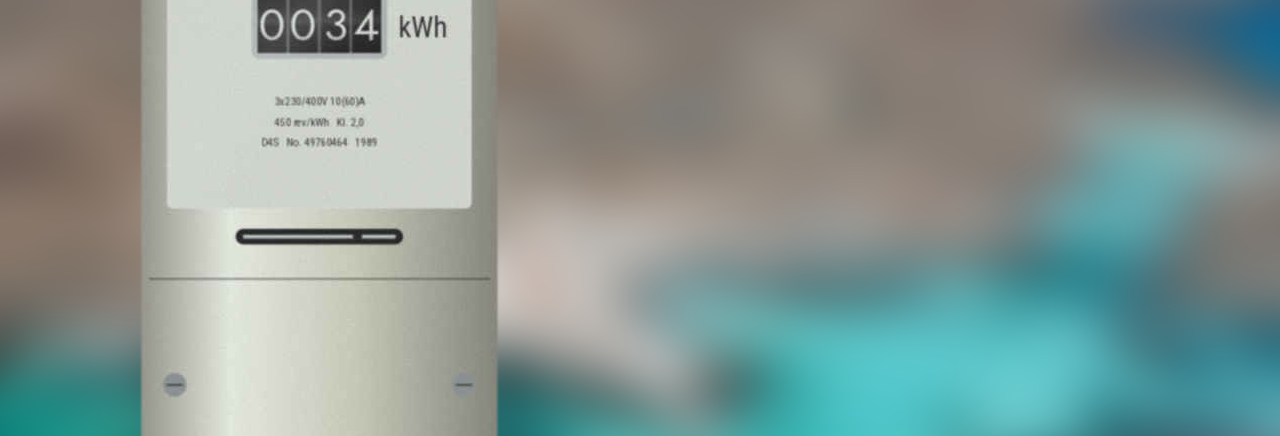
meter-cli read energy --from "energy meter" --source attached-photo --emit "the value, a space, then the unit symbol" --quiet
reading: 34 kWh
